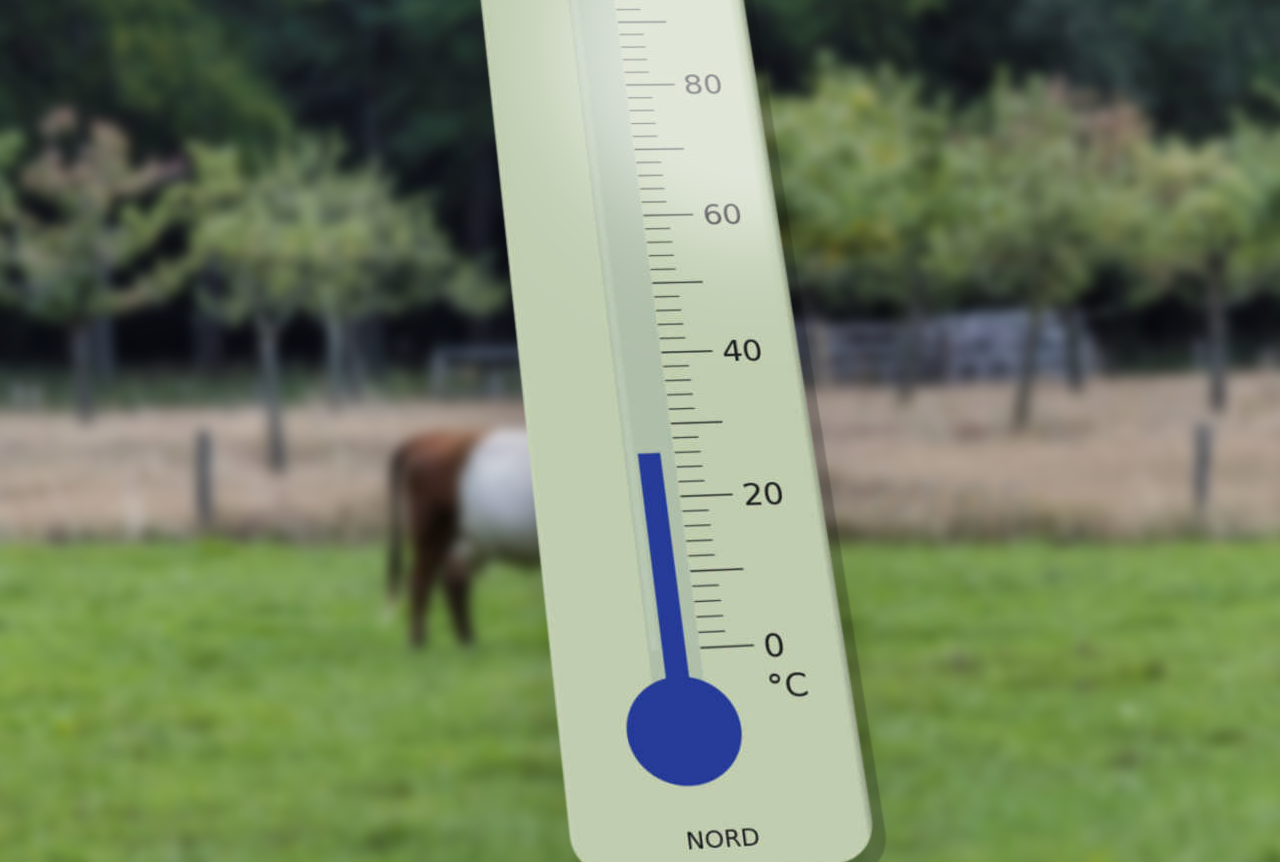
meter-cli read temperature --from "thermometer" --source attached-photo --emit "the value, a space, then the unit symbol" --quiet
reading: 26 °C
